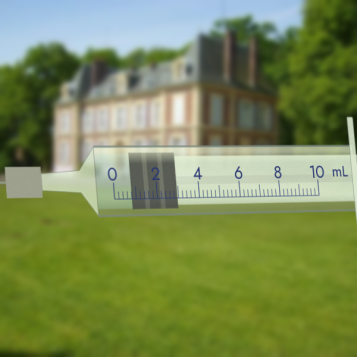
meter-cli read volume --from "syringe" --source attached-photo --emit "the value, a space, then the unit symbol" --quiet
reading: 0.8 mL
